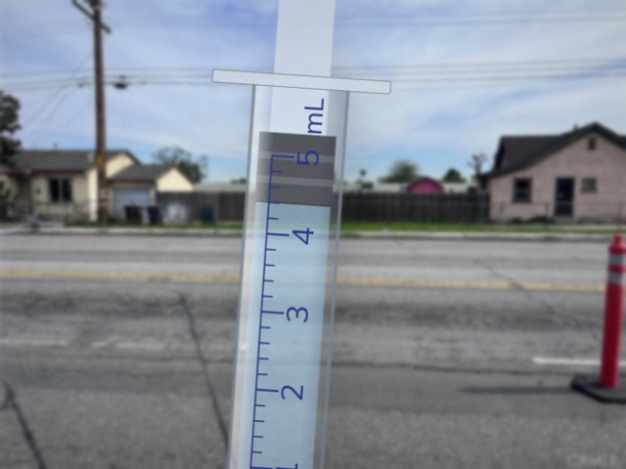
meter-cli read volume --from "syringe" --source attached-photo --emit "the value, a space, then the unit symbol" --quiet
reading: 4.4 mL
